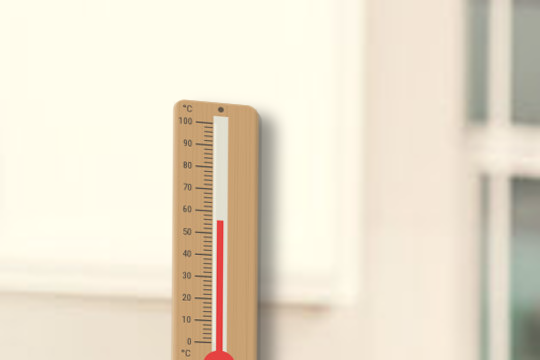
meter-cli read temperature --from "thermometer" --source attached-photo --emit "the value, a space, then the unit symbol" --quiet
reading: 56 °C
